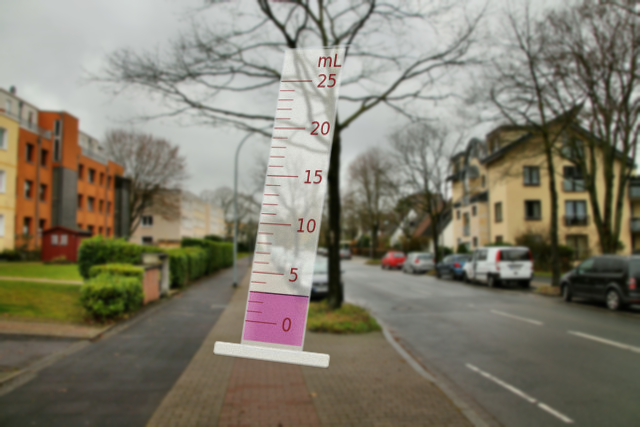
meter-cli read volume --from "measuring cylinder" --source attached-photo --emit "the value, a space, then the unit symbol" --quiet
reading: 3 mL
